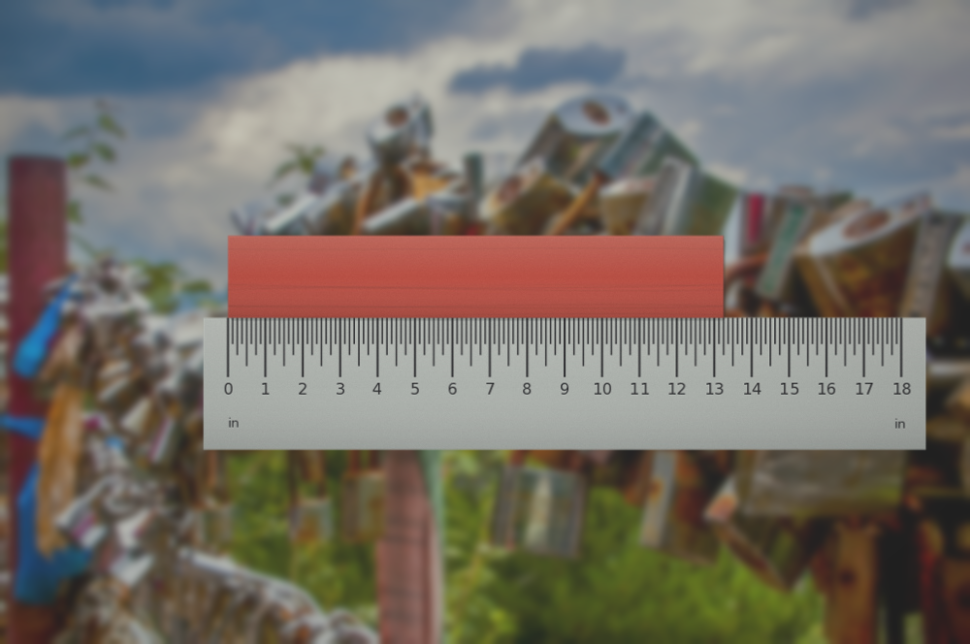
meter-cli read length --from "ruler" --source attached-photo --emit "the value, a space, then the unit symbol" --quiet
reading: 13.25 in
